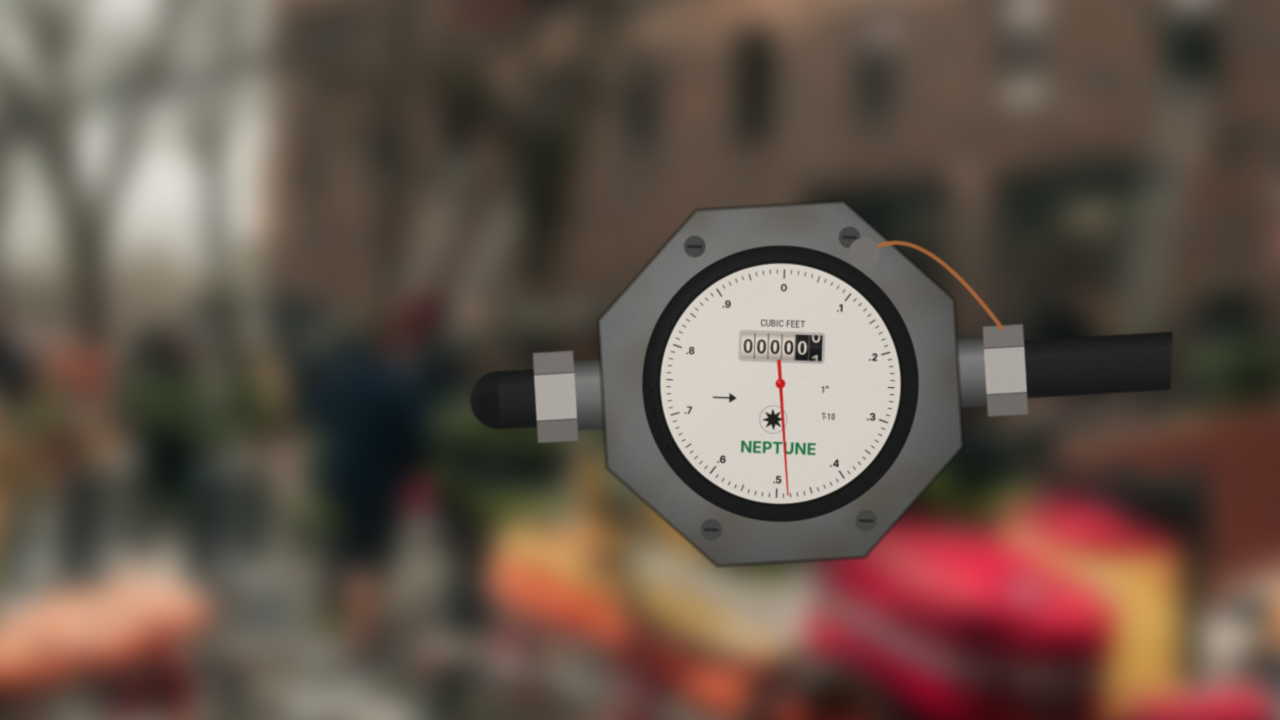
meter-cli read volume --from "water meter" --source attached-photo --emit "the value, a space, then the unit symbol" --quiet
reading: 0.48 ft³
